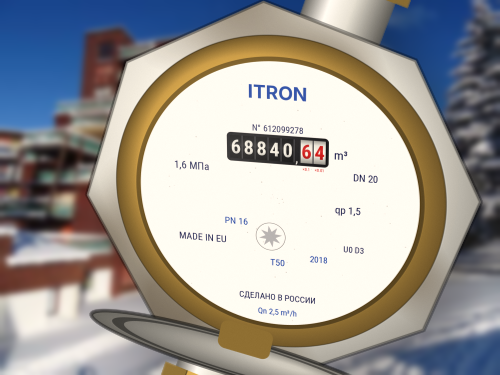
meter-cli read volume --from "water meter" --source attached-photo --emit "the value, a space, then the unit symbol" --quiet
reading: 68840.64 m³
